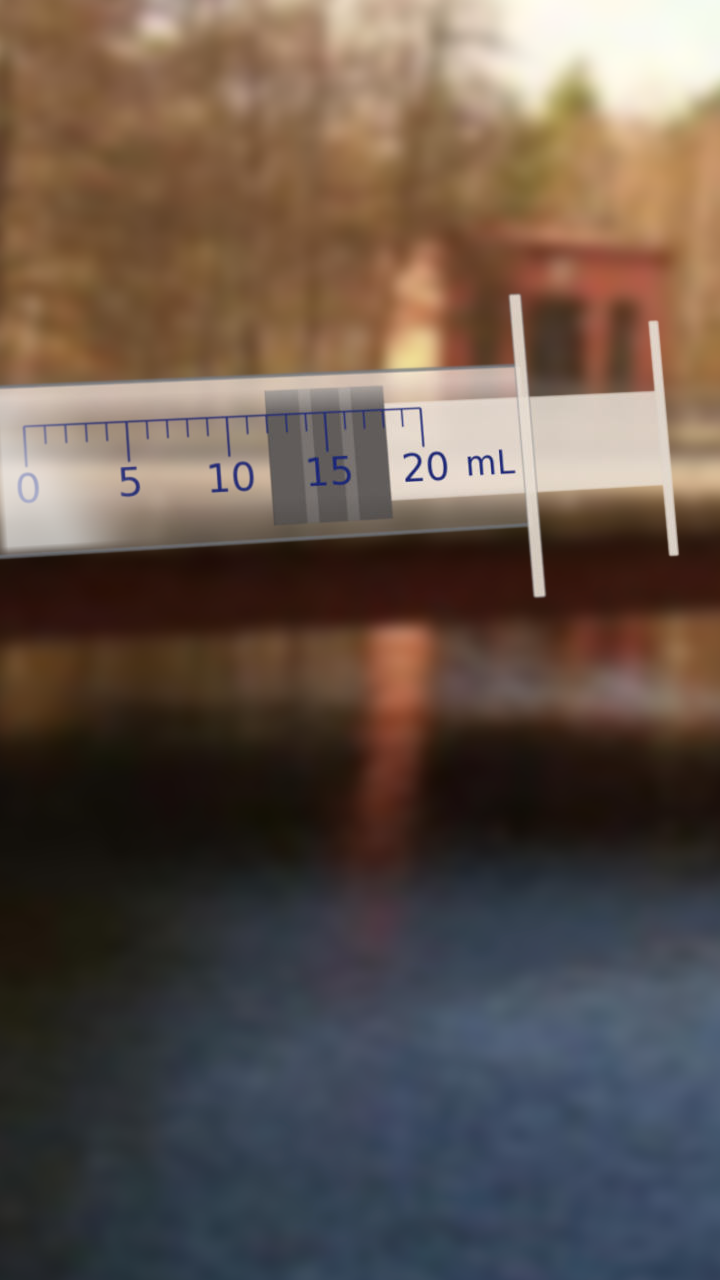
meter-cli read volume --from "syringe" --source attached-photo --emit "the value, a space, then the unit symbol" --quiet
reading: 12 mL
